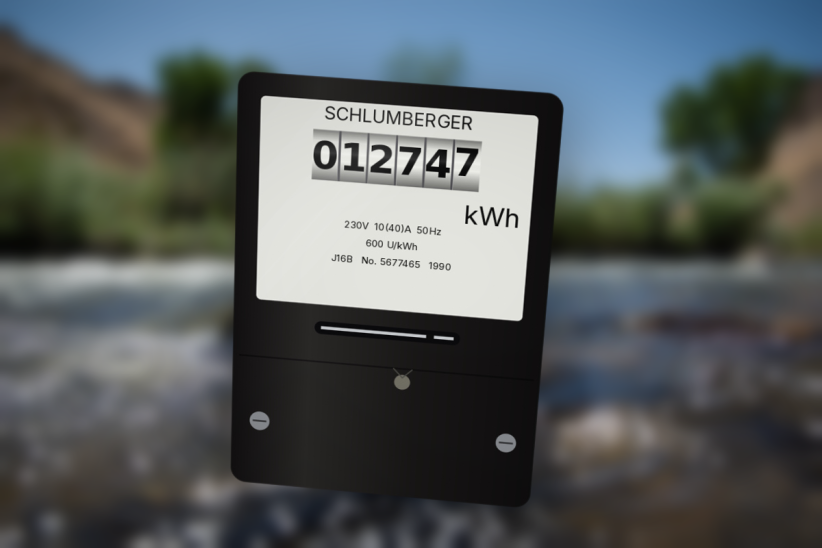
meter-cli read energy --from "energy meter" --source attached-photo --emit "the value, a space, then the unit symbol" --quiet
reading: 12747 kWh
